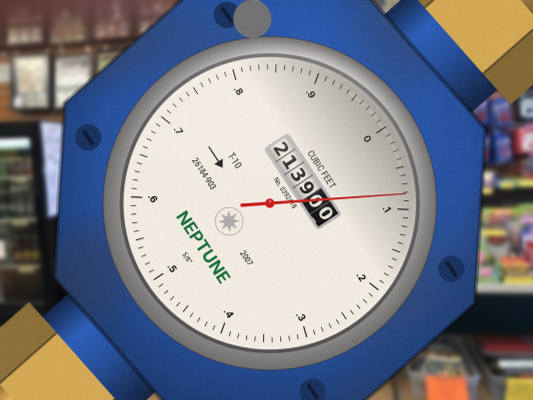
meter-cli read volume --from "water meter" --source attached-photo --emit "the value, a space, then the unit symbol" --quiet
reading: 213900.08 ft³
